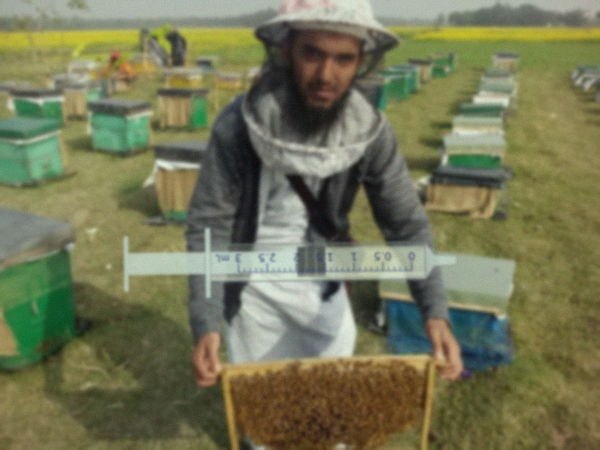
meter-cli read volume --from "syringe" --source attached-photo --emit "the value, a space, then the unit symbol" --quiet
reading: 1.5 mL
